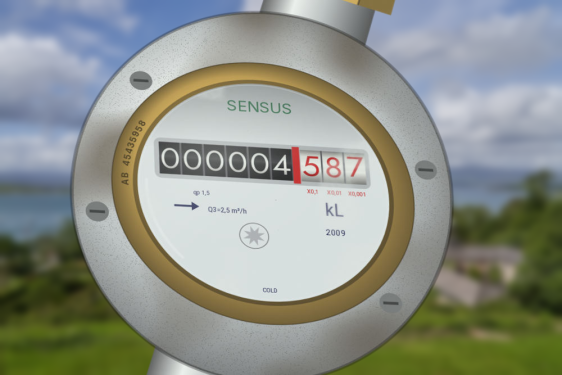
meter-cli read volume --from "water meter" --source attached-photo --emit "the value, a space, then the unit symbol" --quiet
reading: 4.587 kL
